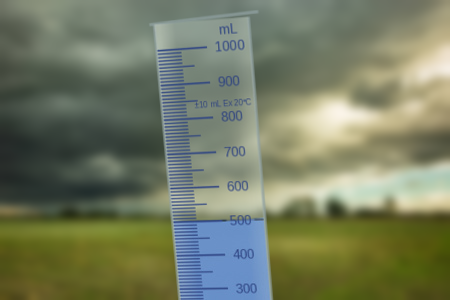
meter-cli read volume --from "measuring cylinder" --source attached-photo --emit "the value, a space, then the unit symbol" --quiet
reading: 500 mL
